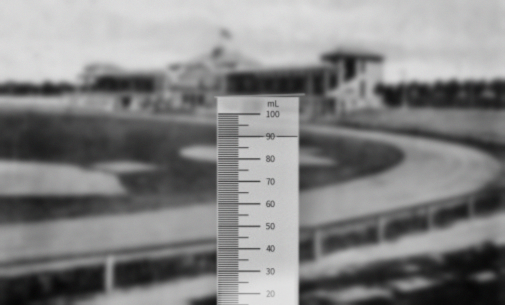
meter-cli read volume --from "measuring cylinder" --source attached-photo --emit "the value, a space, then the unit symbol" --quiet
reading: 90 mL
